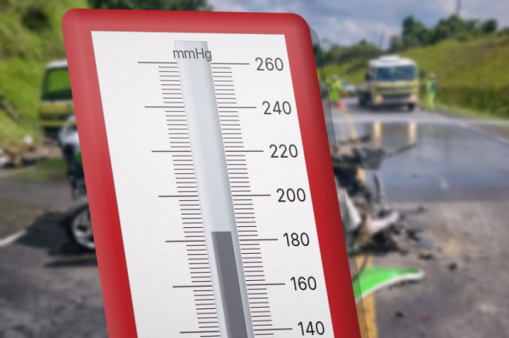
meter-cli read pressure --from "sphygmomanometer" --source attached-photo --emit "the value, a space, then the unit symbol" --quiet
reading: 184 mmHg
